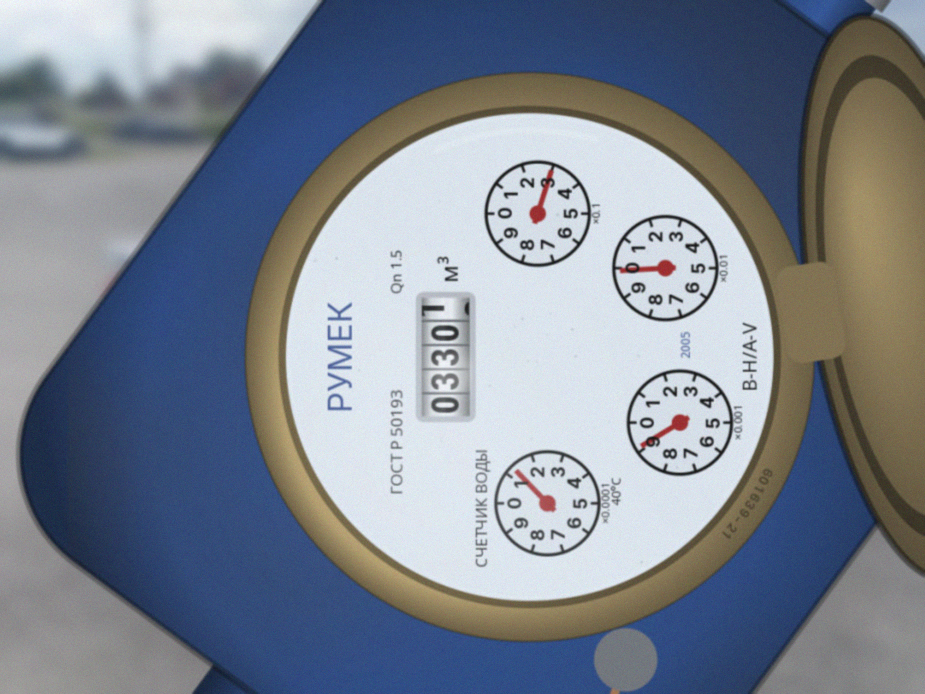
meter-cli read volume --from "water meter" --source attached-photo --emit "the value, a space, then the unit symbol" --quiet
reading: 3301.2991 m³
